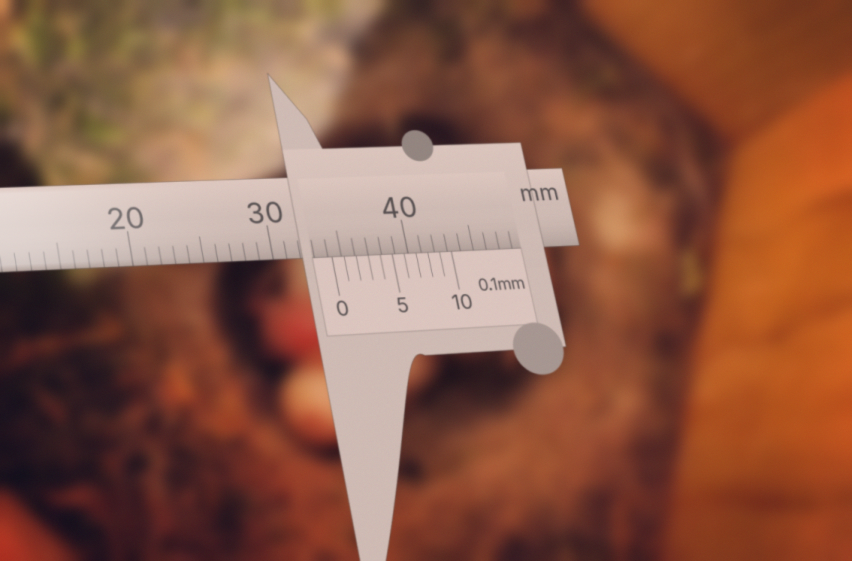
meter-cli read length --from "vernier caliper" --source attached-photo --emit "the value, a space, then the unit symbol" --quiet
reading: 34.3 mm
